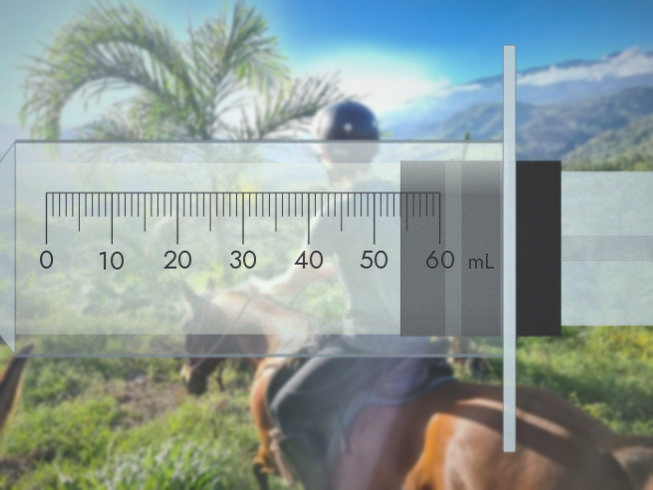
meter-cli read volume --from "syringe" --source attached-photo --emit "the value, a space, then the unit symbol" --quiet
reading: 54 mL
